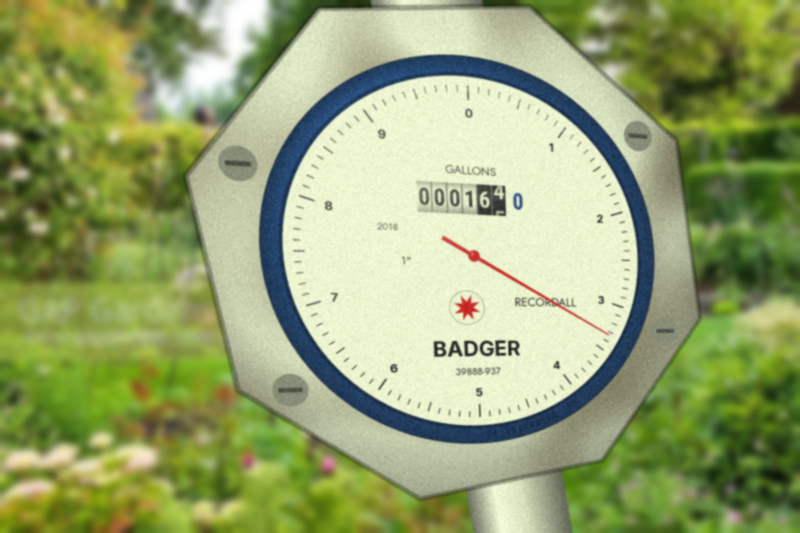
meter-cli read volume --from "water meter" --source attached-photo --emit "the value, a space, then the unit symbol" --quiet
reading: 1643.3 gal
